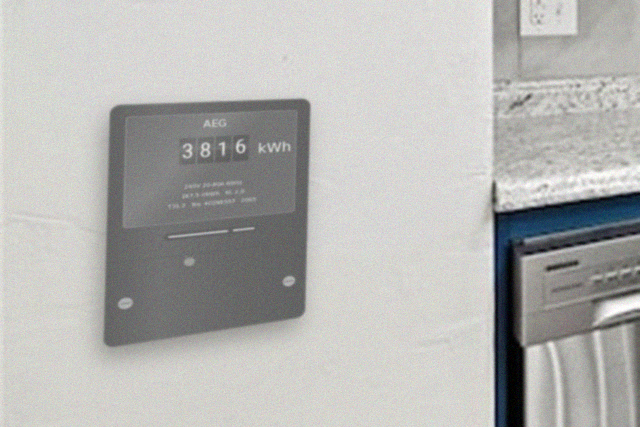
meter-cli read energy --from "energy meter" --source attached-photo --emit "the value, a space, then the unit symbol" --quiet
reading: 3816 kWh
